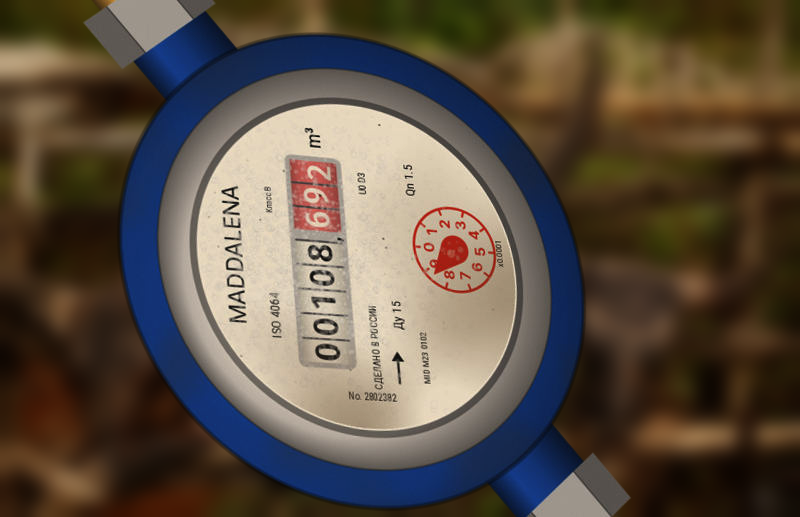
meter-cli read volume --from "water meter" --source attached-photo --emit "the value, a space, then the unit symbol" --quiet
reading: 108.6918 m³
